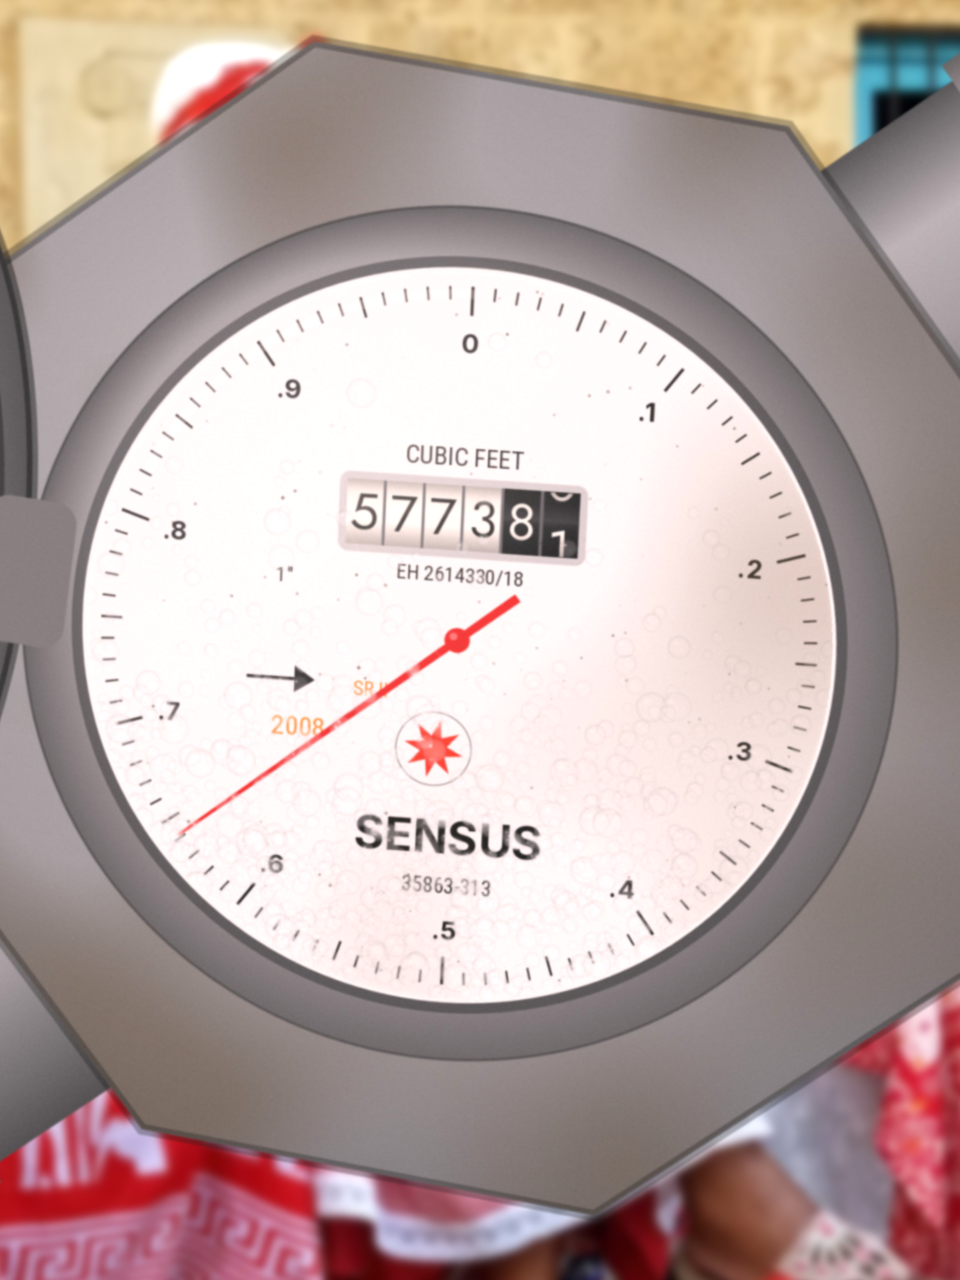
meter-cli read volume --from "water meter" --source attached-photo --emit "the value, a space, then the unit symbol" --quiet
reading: 577380.64 ft³
